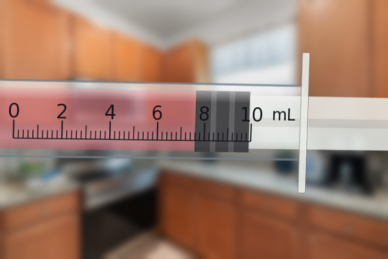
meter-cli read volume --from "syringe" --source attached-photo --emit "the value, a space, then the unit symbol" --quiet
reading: 7.6 mL
